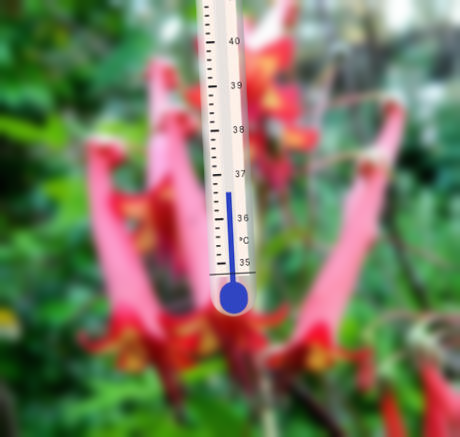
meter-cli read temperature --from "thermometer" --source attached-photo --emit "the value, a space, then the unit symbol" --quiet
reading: 36.6 °C
